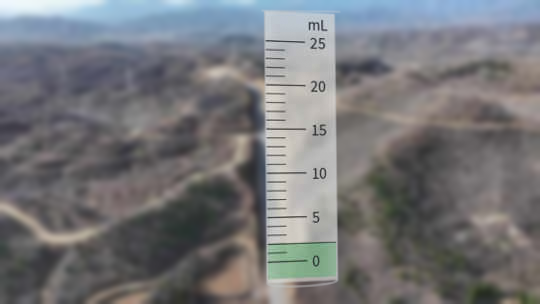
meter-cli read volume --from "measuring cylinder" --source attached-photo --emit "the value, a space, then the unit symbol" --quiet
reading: 2 mL
